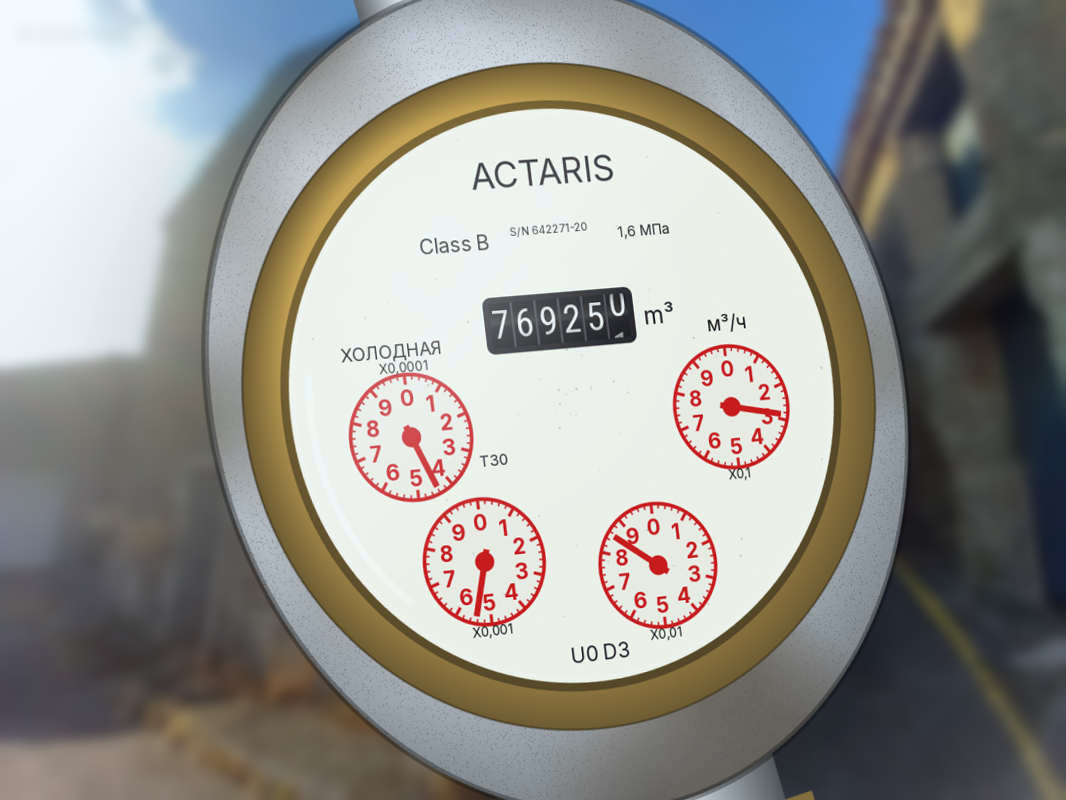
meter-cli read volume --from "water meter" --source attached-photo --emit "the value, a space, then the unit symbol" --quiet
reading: 769250.2854 m³
